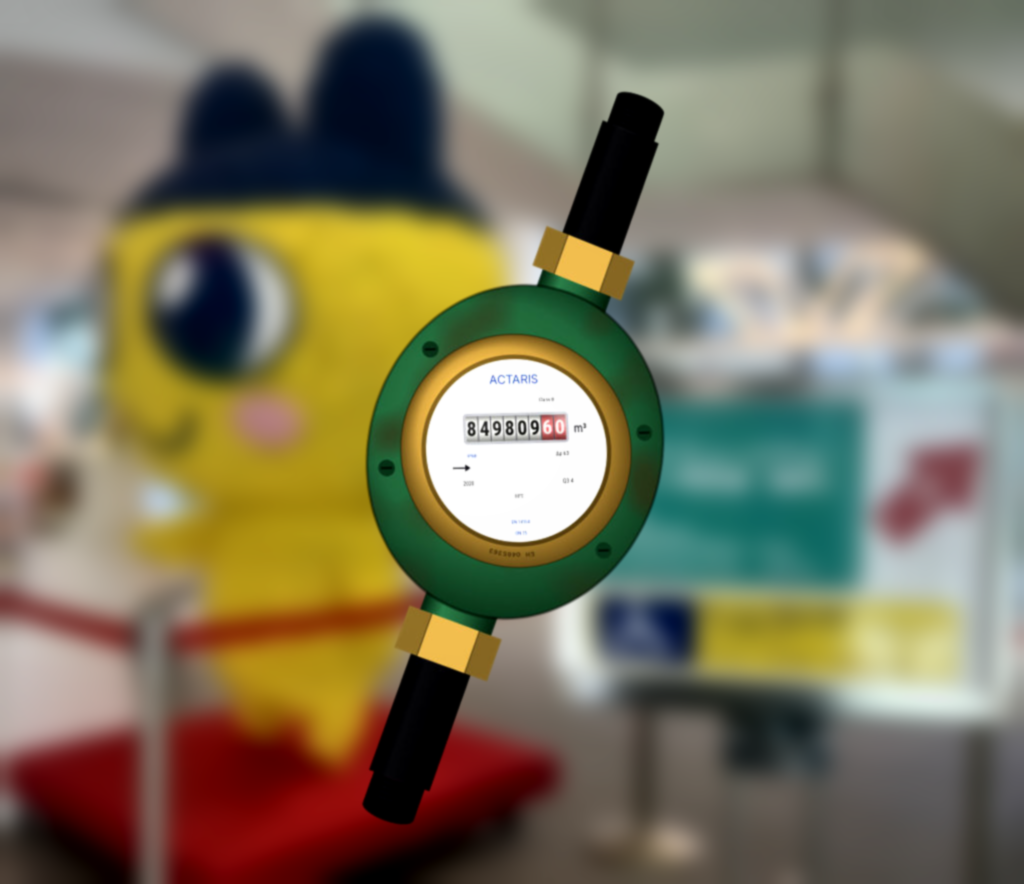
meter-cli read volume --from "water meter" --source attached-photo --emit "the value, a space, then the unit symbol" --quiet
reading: 849809.60 m³
